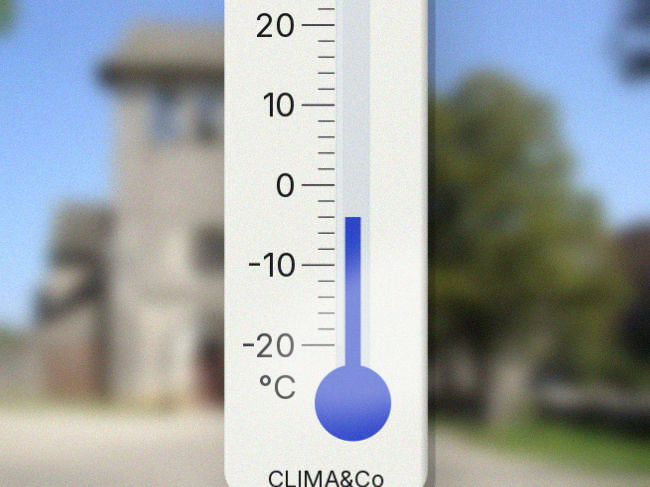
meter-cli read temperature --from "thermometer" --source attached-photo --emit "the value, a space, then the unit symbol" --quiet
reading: -4 °C
